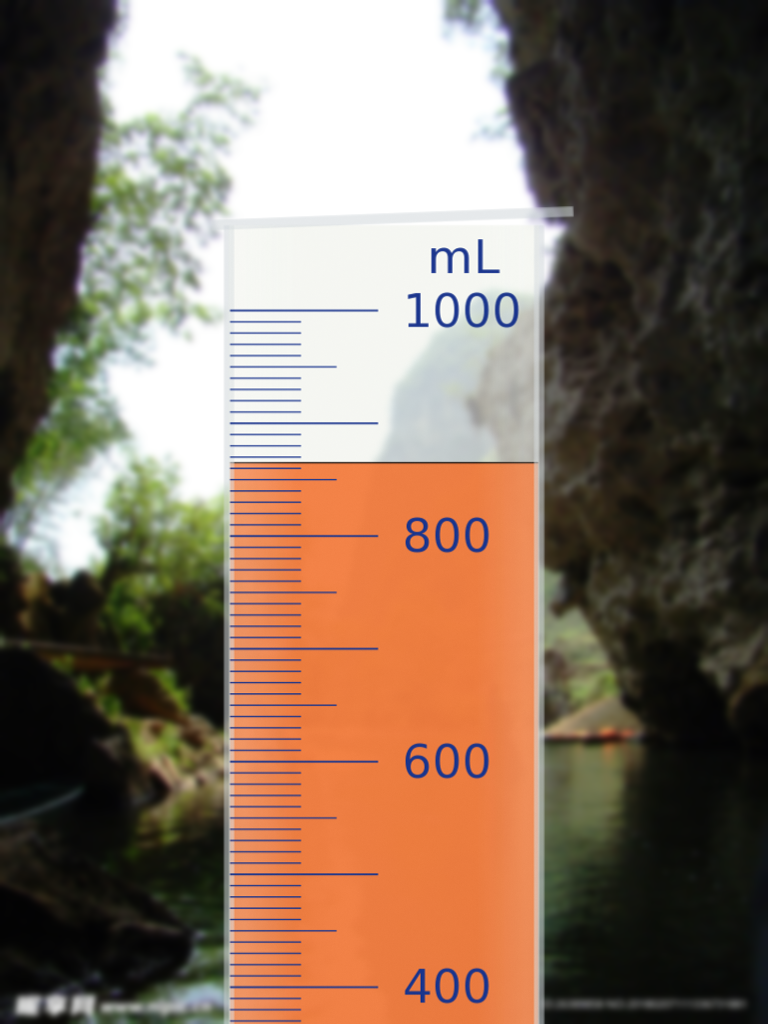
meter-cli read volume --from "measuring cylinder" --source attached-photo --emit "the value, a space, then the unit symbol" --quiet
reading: 865 mL
